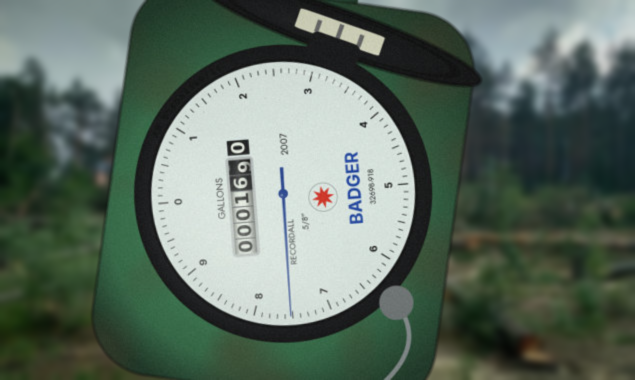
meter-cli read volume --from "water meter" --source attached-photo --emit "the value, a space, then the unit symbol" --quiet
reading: 1687.5 gal
